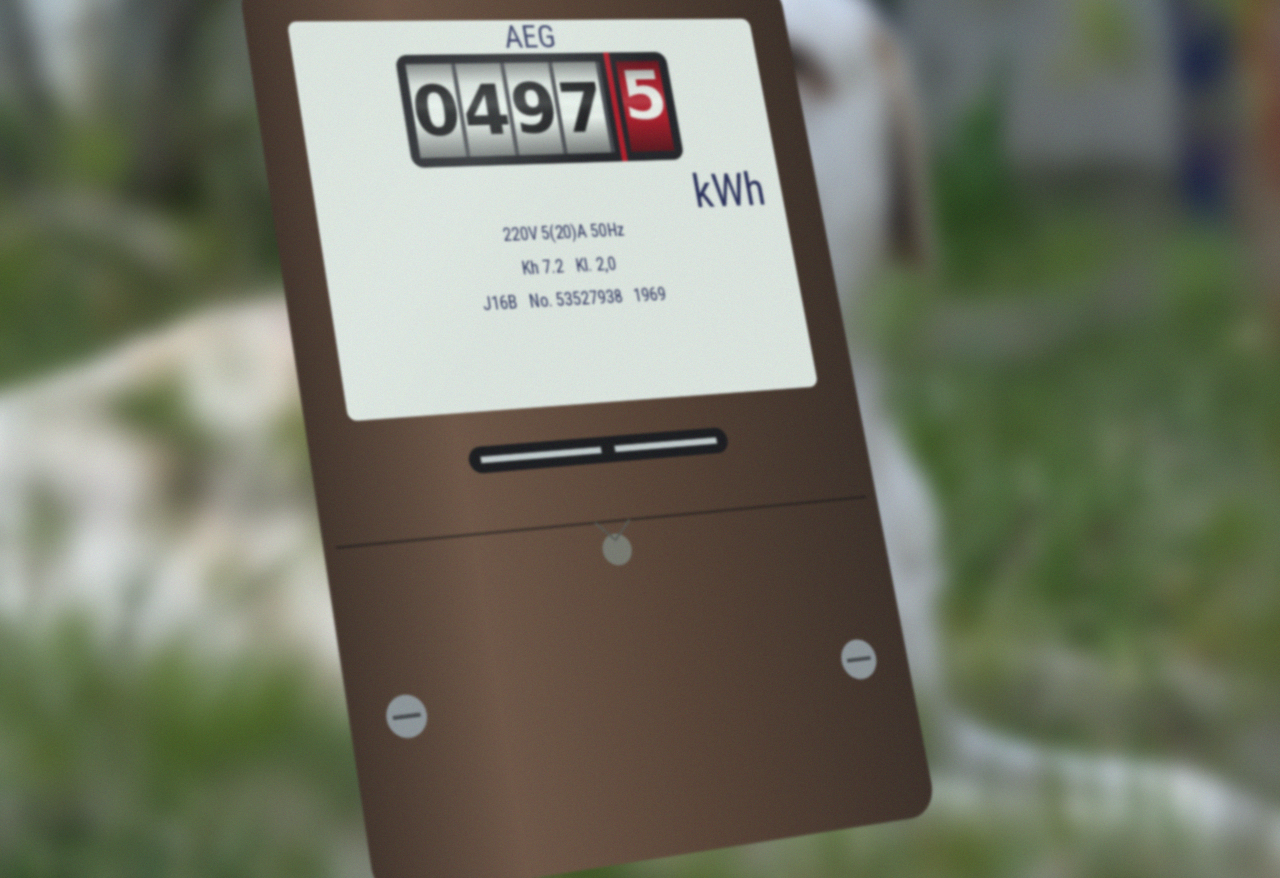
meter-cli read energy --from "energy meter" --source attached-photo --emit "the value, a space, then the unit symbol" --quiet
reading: 497.5 kWh
